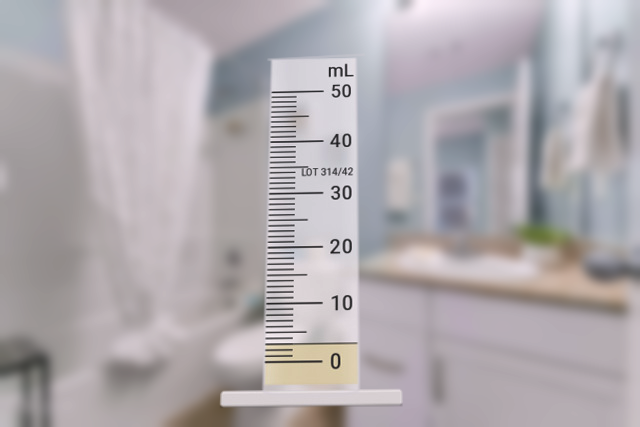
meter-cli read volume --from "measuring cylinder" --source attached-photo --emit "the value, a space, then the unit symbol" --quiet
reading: 3 mL
